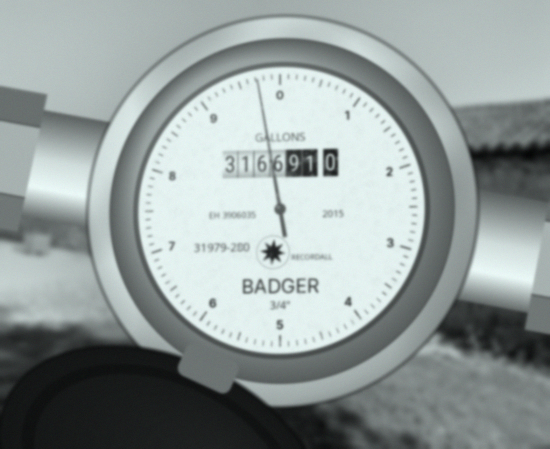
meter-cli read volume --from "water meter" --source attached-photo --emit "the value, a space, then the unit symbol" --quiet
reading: 3166909.7 gal
